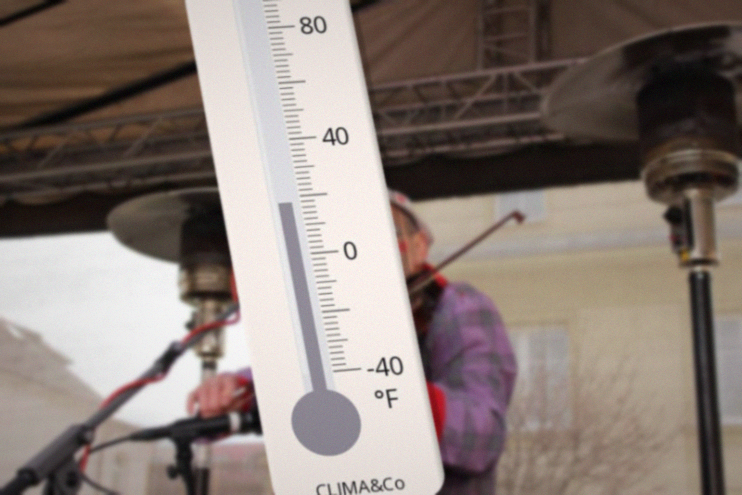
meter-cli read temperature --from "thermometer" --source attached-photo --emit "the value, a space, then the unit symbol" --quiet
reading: 18 °F
